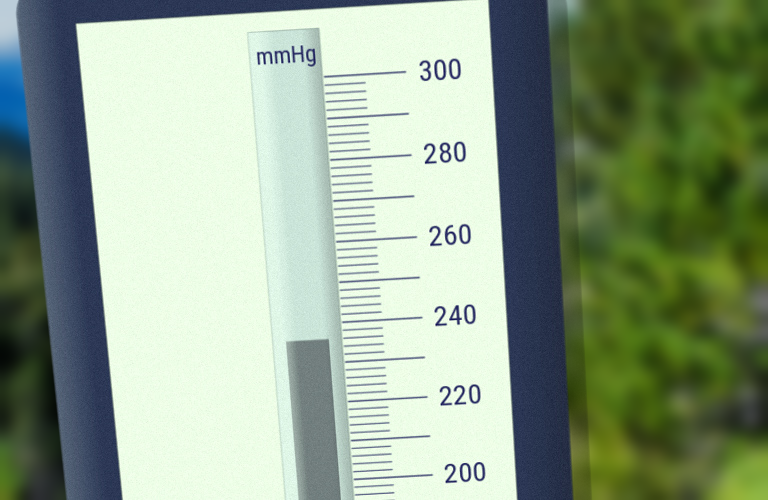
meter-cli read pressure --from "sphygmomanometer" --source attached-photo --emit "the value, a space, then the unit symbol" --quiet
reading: 236 mmHg
